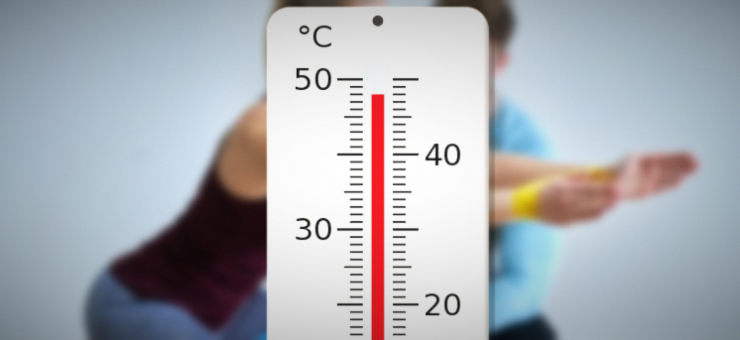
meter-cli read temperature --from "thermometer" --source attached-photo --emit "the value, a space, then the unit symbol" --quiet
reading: 48 °C
